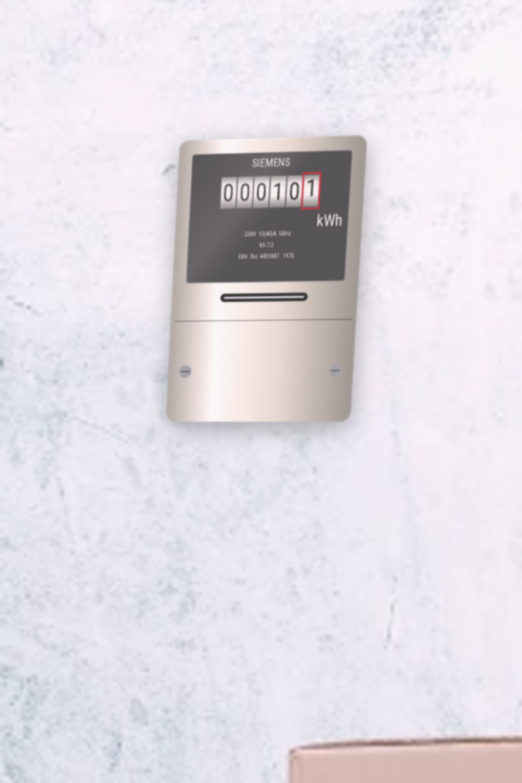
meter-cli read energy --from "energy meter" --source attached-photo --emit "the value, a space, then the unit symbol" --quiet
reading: 10.1 kWh
